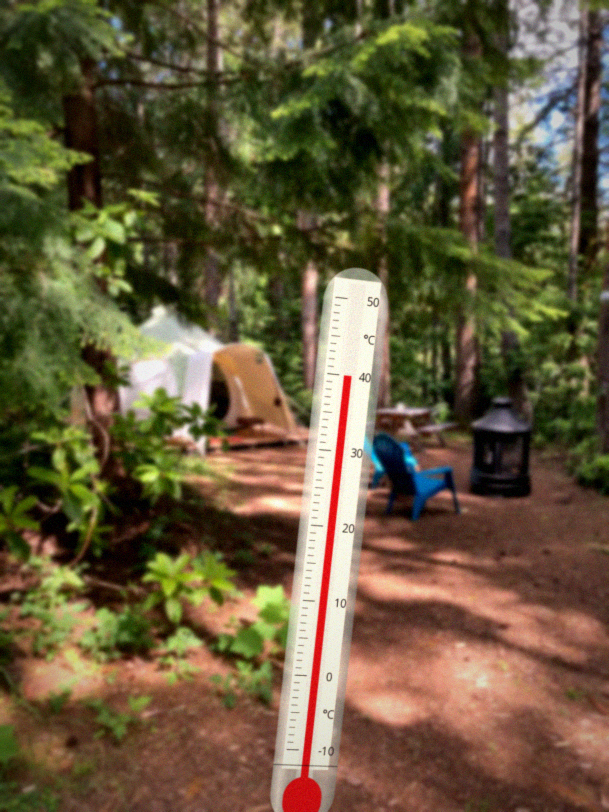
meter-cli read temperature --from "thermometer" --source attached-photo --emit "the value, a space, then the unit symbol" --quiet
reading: 40 °C
